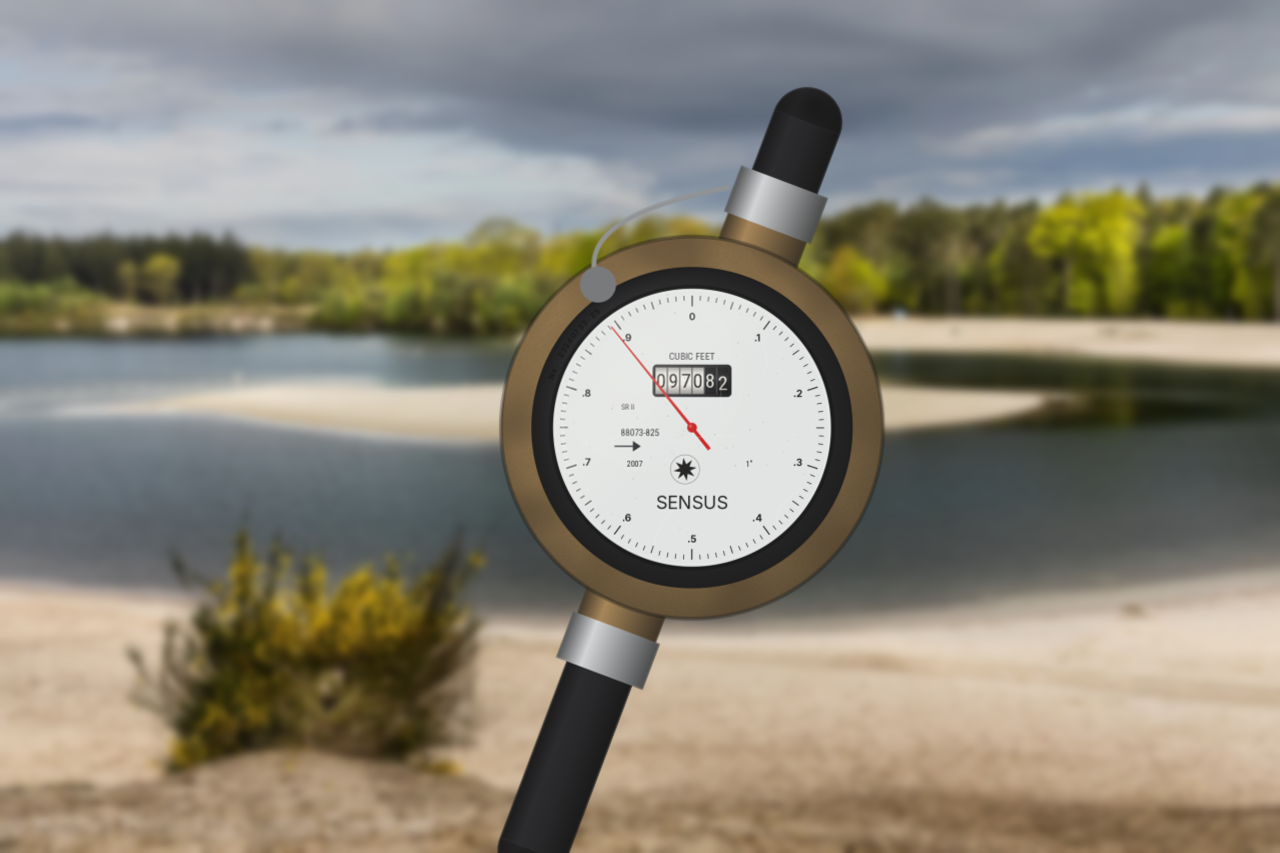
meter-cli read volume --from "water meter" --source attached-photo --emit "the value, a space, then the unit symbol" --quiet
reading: 97081.89 ft³
